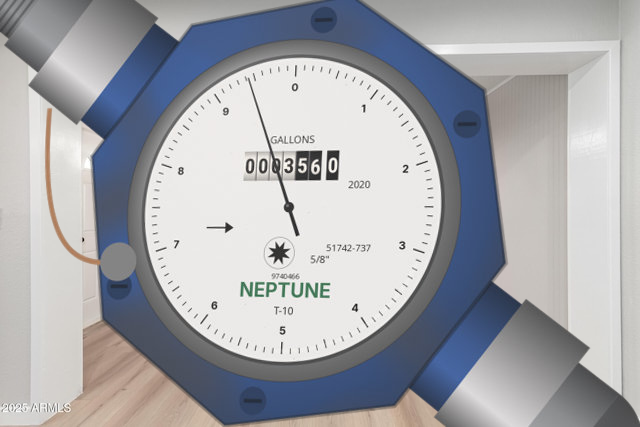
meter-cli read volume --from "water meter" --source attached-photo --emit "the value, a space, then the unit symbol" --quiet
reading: 3559.4 gal
